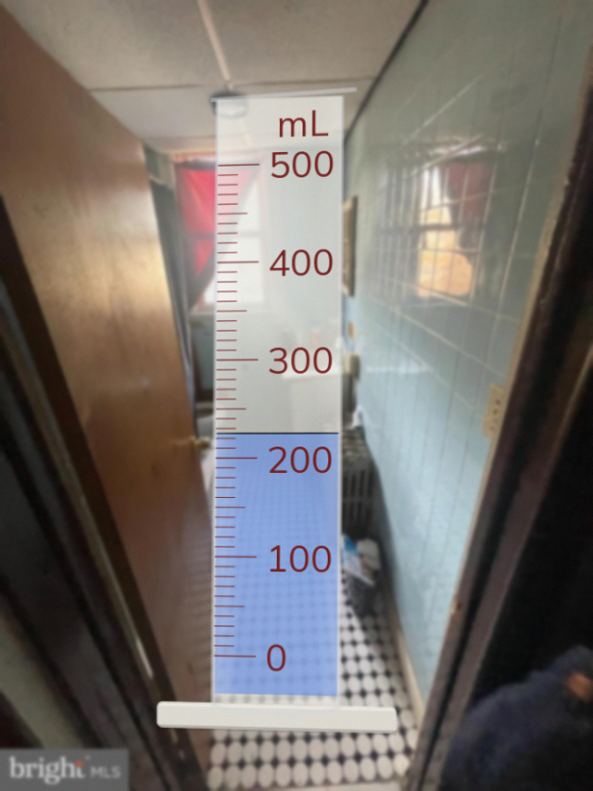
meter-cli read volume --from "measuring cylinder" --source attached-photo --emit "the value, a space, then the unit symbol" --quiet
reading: 225 mL
